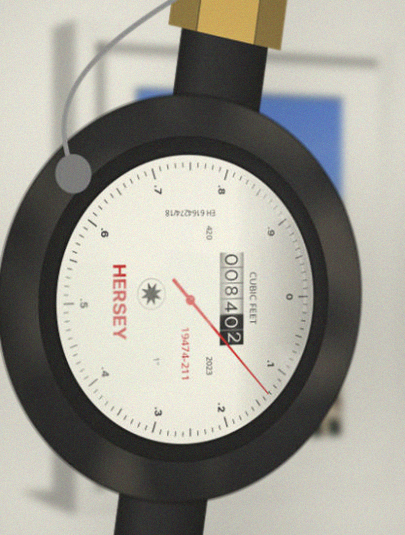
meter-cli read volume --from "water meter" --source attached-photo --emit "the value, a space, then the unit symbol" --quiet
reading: 8402.13 ft³
